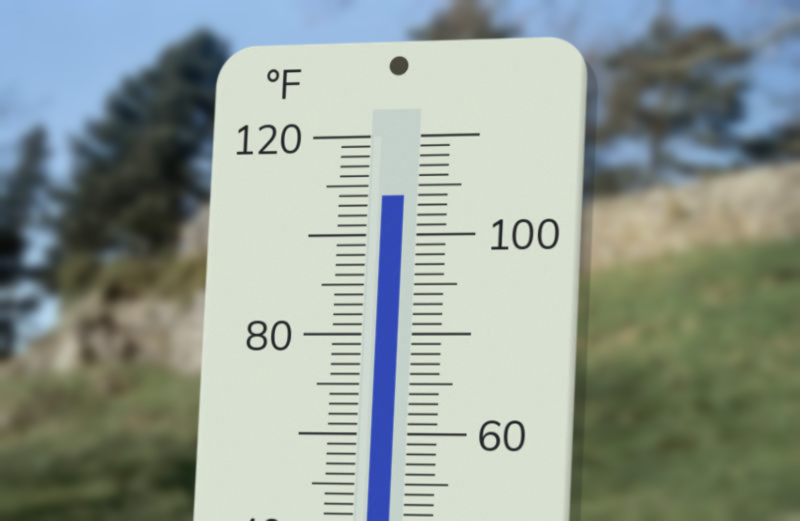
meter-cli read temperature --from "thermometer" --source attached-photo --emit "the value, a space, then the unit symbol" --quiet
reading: 108 °F
